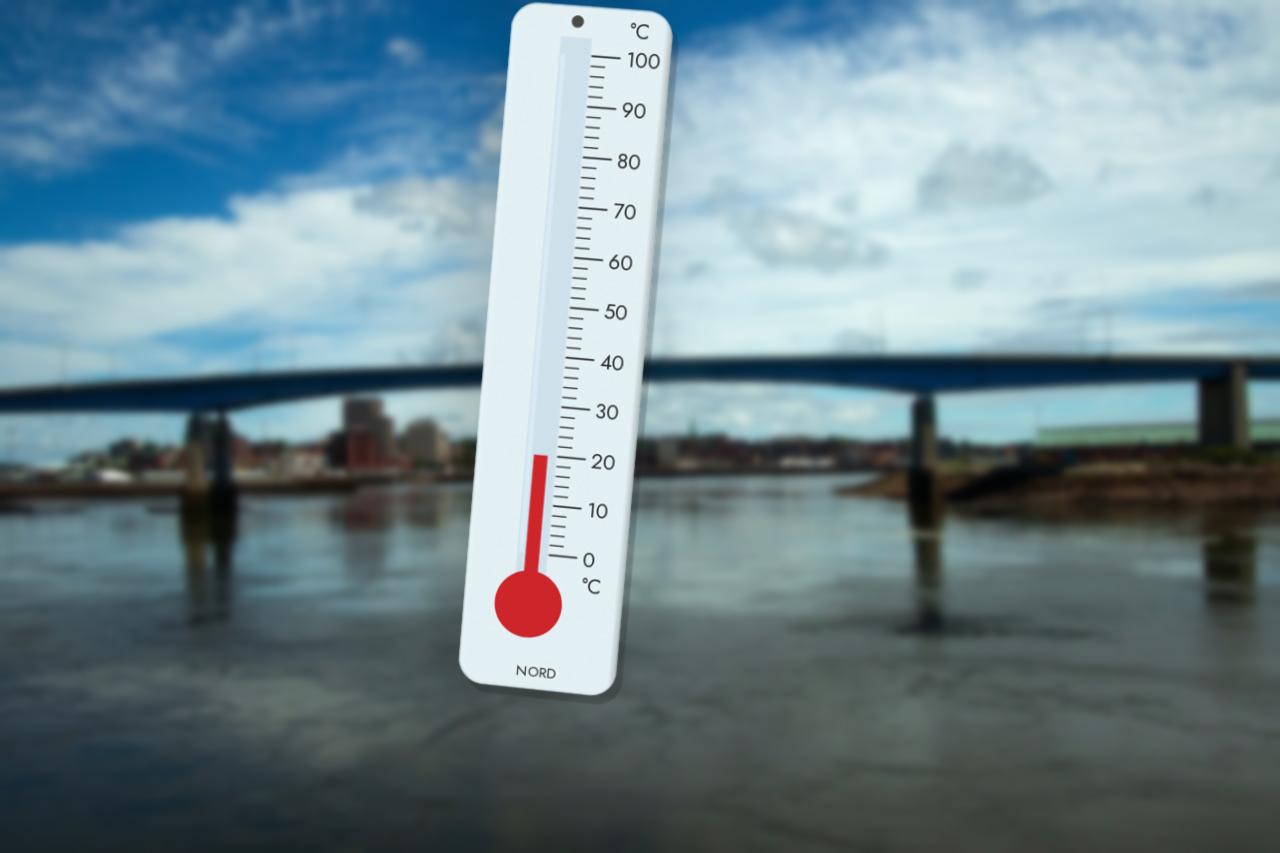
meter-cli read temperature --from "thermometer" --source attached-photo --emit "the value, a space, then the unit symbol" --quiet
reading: 20 °C
